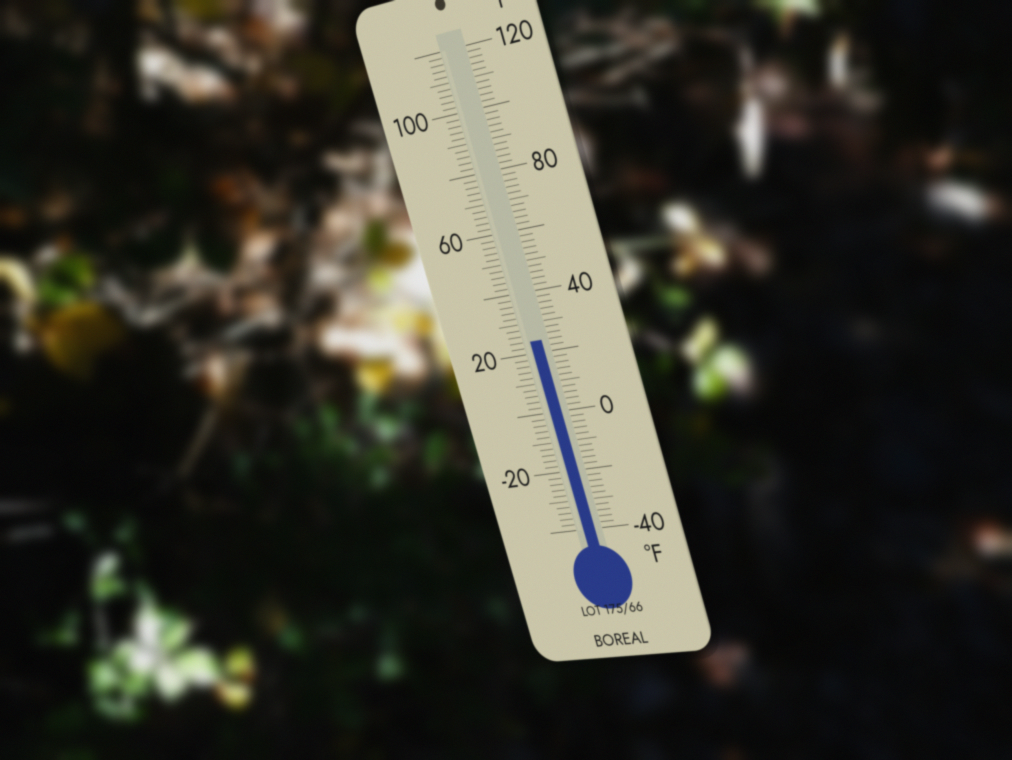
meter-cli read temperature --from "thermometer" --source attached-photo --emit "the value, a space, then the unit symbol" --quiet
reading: 24 °F
